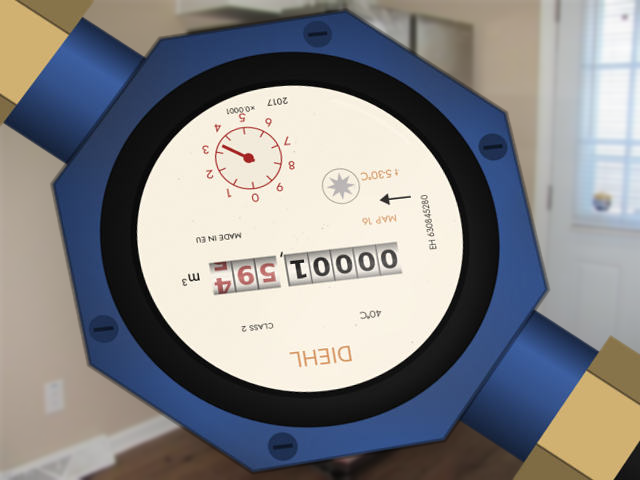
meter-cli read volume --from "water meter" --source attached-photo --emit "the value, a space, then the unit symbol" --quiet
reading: 1.5943 m³
